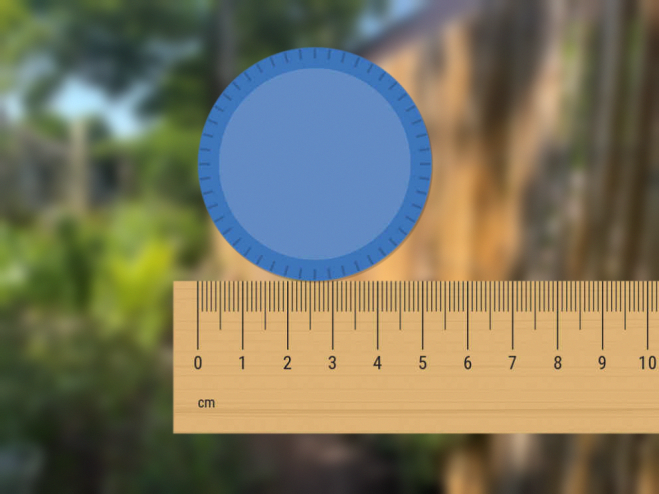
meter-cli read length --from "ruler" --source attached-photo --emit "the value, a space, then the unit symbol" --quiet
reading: 5.2 cm
